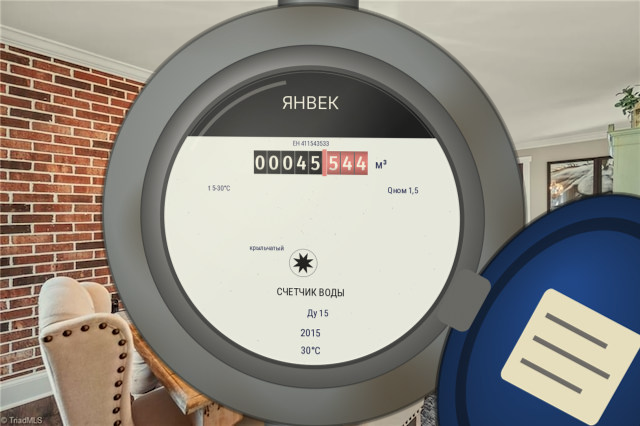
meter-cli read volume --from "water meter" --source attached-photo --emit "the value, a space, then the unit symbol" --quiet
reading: 45.544 m³
